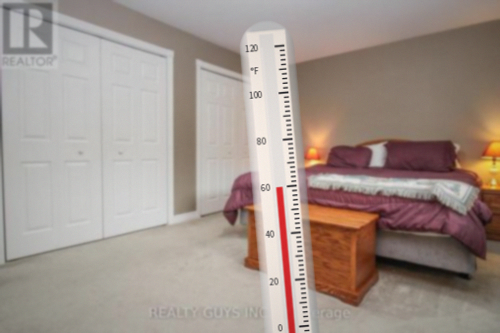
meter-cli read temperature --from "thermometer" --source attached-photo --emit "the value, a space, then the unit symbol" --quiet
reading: 60 °F
